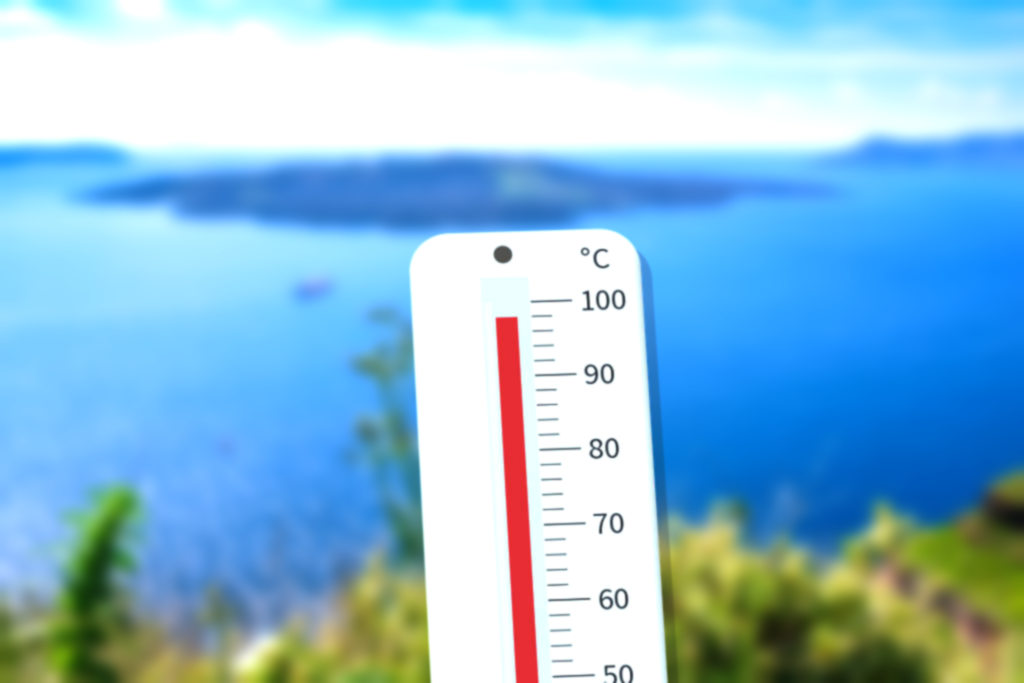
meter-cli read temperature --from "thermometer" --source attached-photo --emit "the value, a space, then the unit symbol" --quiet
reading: 98 °C
